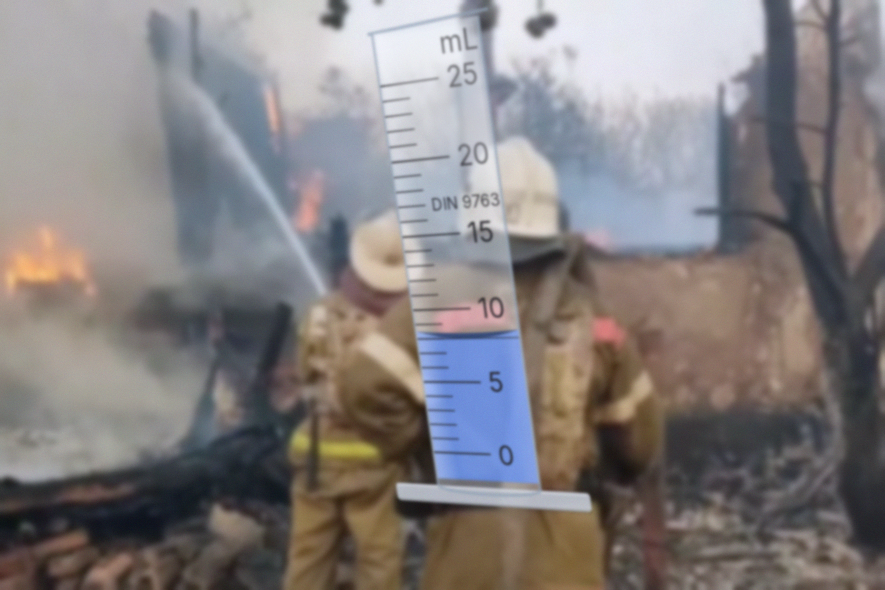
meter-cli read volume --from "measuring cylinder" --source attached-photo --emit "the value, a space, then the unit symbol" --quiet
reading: 8 mL
